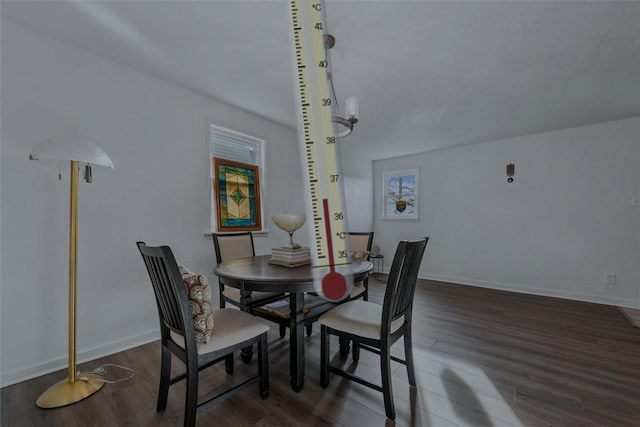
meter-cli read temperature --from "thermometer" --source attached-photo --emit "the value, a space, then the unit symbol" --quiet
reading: 36.5 °C
